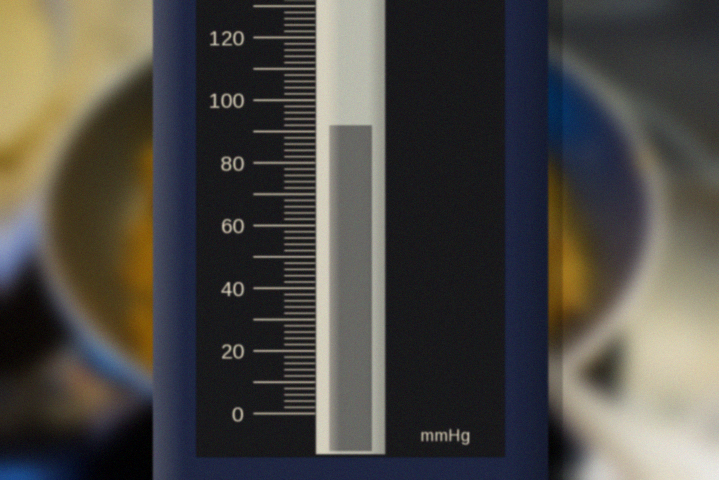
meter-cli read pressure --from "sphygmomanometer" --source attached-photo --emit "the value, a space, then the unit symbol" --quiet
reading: 92 mmHg
